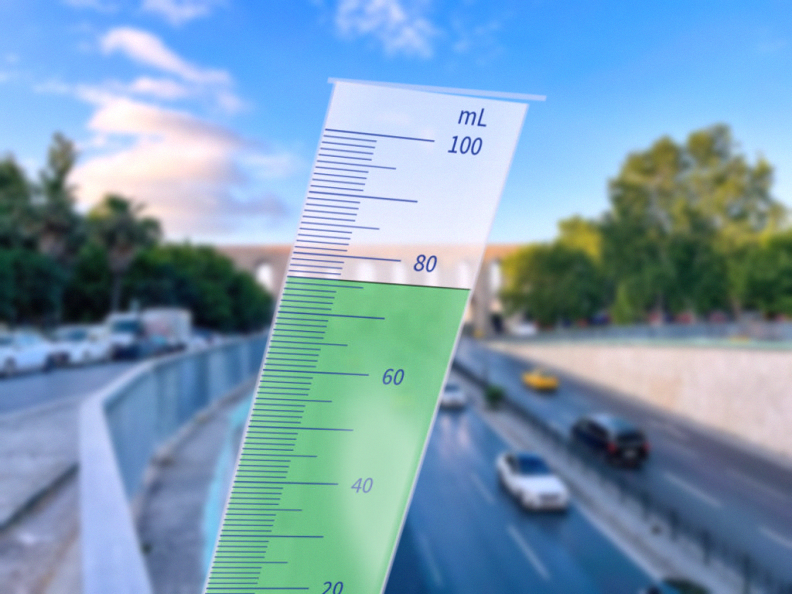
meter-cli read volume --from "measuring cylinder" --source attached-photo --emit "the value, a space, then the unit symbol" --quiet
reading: 76 mL
